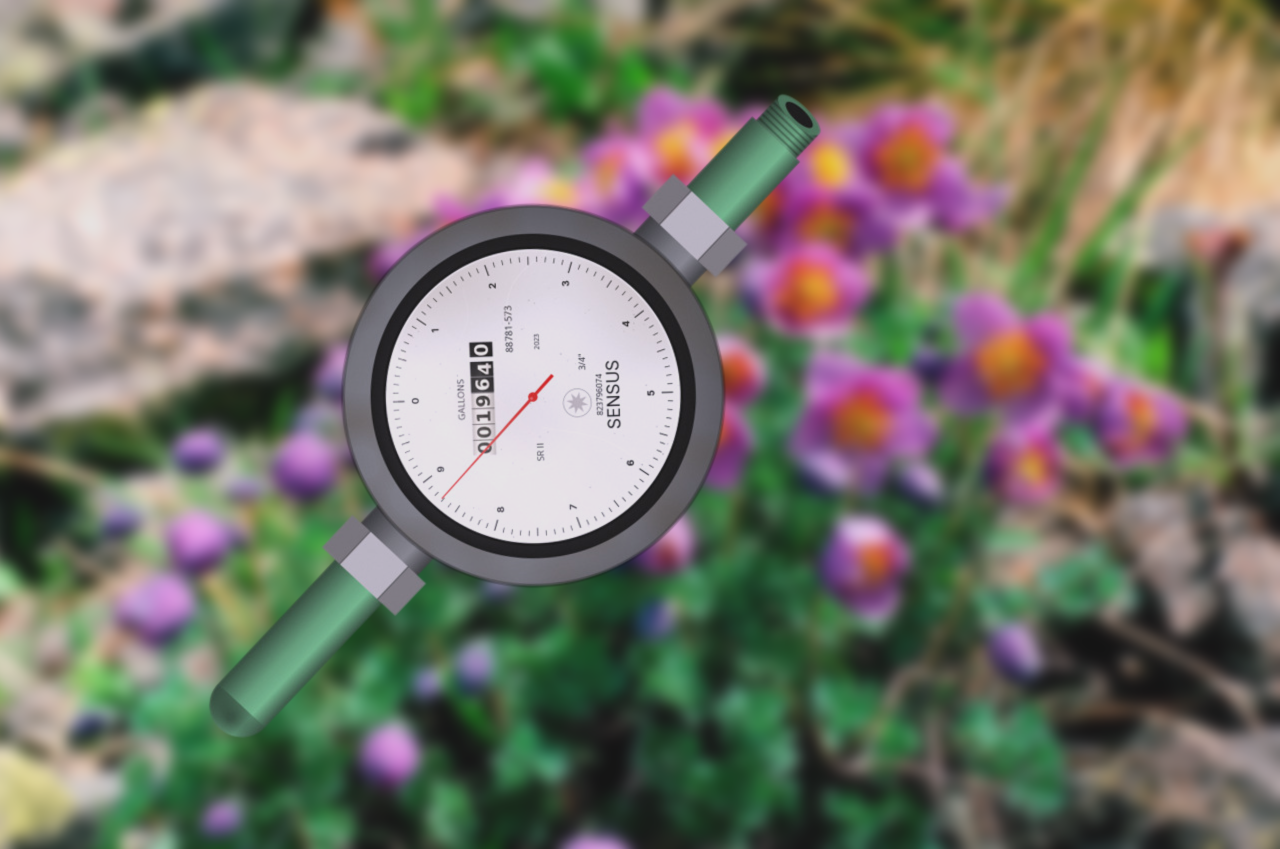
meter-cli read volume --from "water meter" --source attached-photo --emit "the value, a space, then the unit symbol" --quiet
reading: 19638.7 gal
